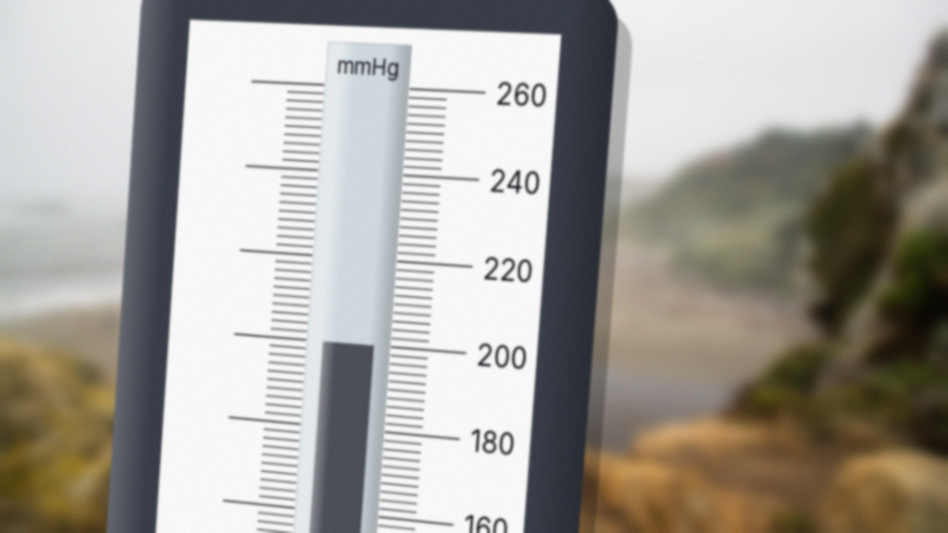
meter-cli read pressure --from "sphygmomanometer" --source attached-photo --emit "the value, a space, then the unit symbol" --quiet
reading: 200 mmHg
